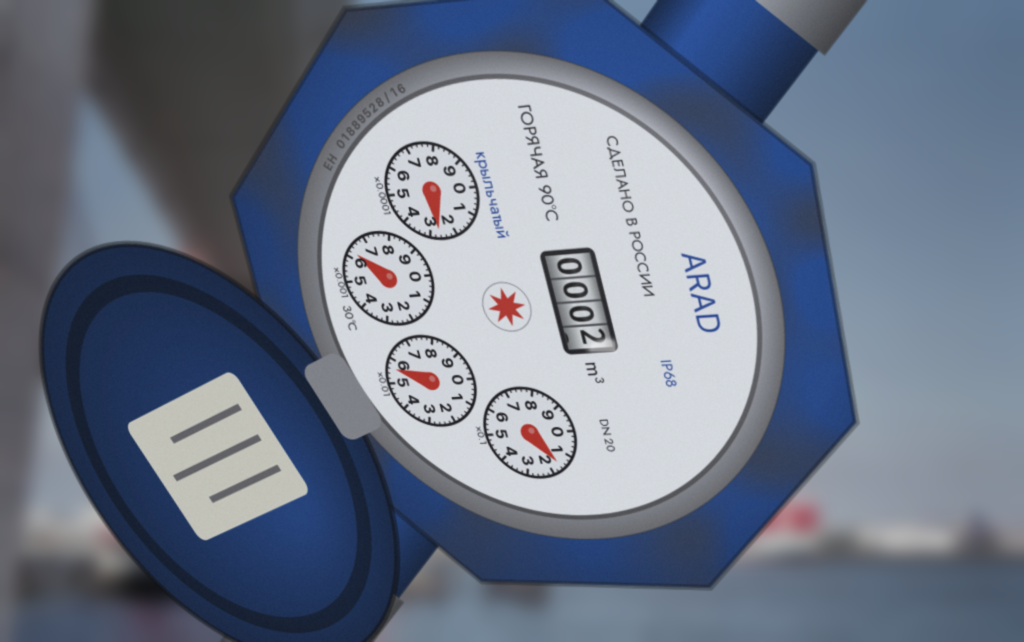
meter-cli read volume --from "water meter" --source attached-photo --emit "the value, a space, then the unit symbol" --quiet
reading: 2.1562 m³
